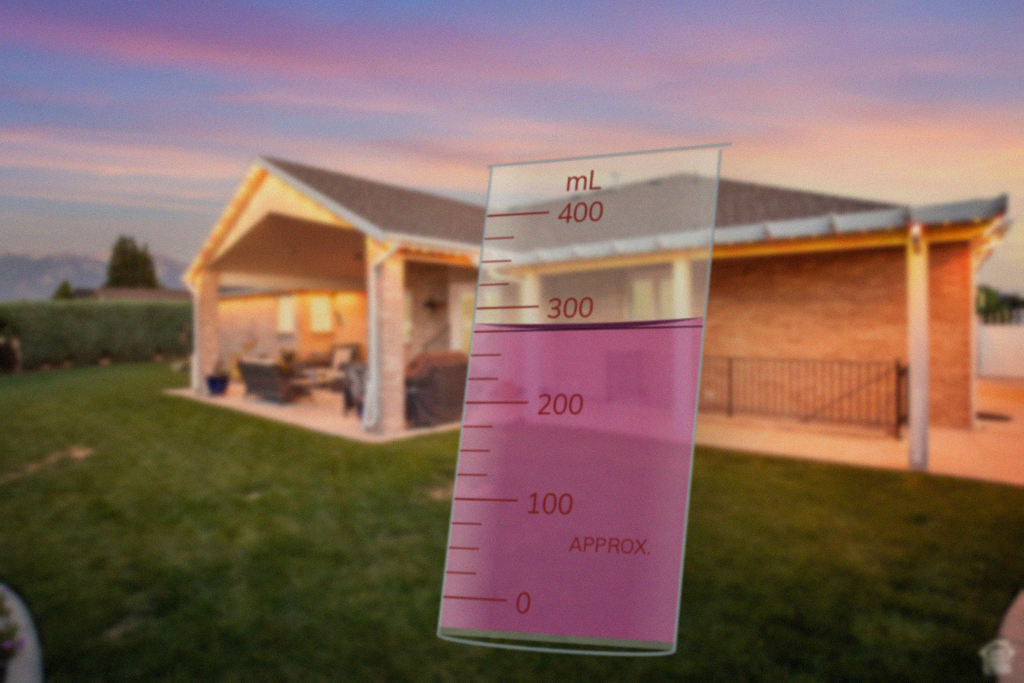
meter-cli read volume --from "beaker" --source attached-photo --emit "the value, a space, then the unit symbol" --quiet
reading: 275 mL
